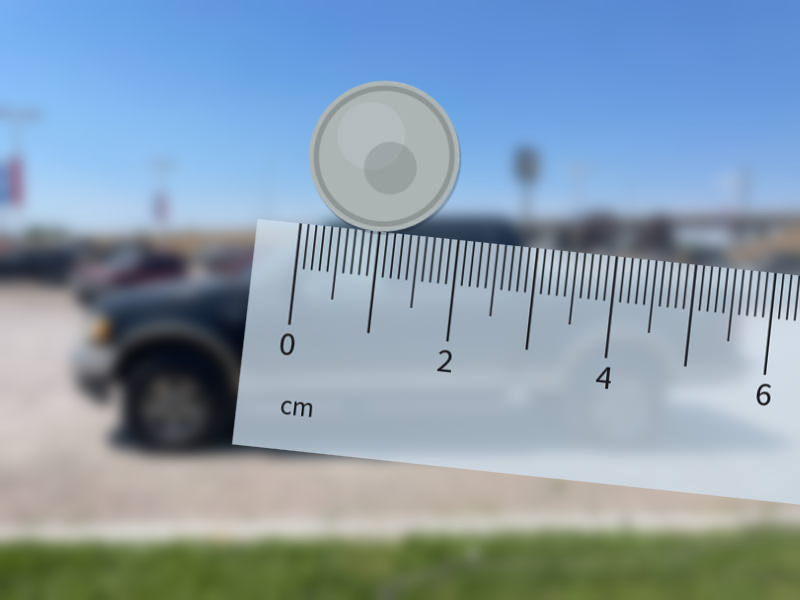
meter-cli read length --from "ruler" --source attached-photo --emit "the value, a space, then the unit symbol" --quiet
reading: 1.9 cm
